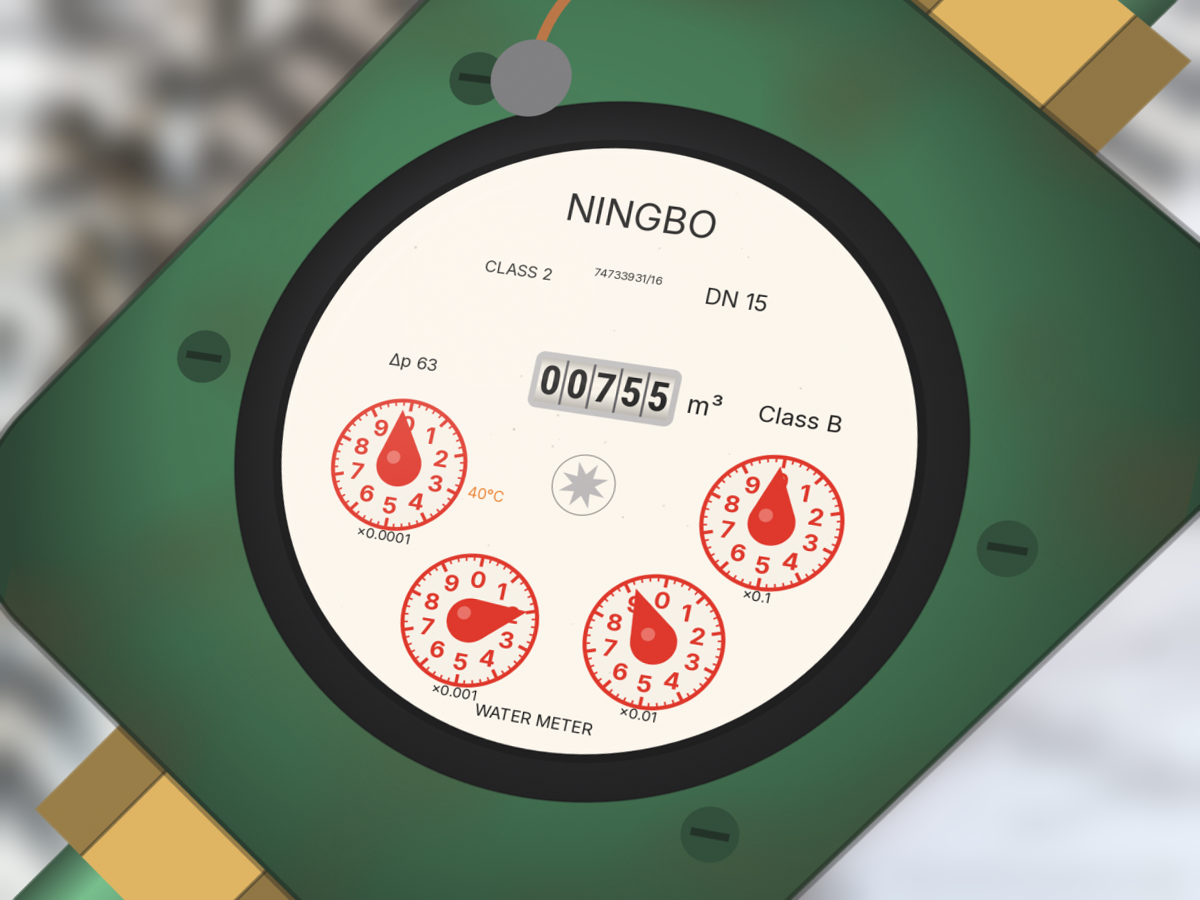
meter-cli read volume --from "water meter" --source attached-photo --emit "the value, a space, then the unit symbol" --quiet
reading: 754.9919 m³
